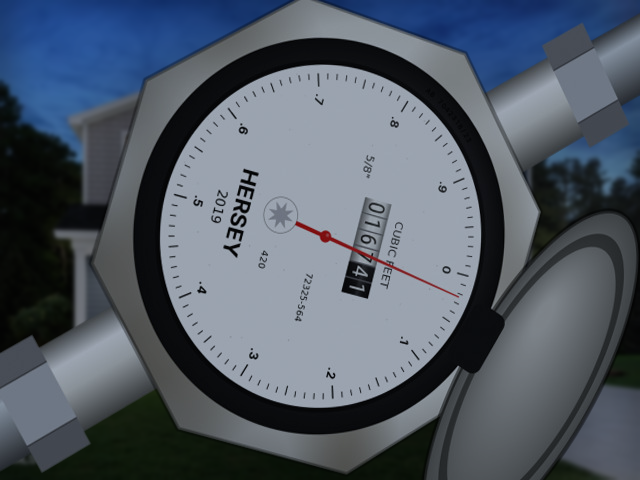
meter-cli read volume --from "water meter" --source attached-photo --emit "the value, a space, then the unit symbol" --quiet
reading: 16741.02 ft³
